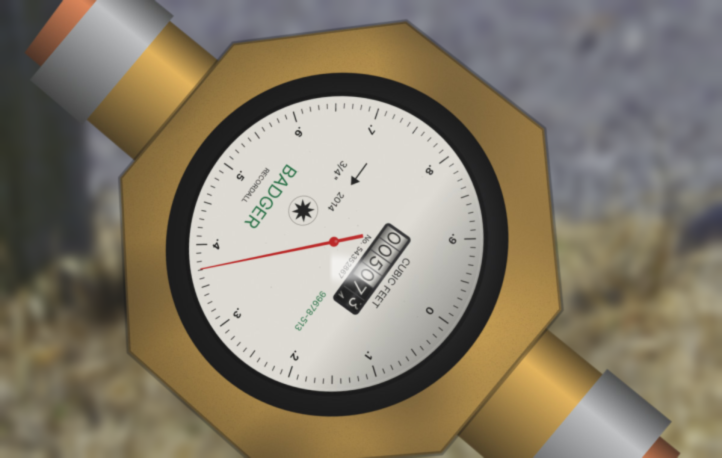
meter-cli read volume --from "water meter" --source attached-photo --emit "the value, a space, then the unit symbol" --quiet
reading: 5073.37 ft³
